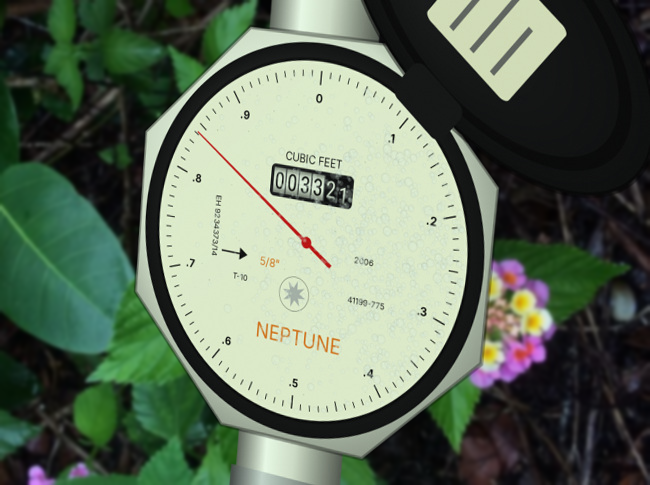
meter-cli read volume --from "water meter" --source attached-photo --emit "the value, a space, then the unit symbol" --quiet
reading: 3320.84 ft³
